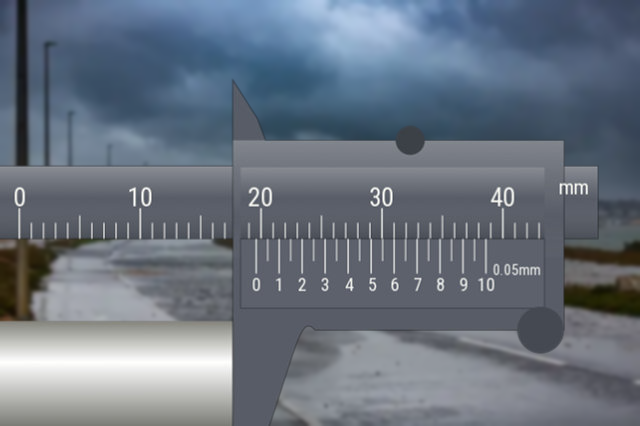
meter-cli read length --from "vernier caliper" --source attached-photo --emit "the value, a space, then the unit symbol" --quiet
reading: 19.6 mm
